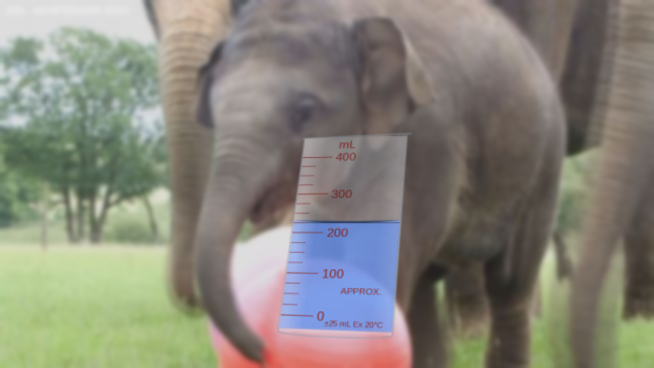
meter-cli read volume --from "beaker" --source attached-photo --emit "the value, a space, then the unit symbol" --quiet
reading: 225 mL
